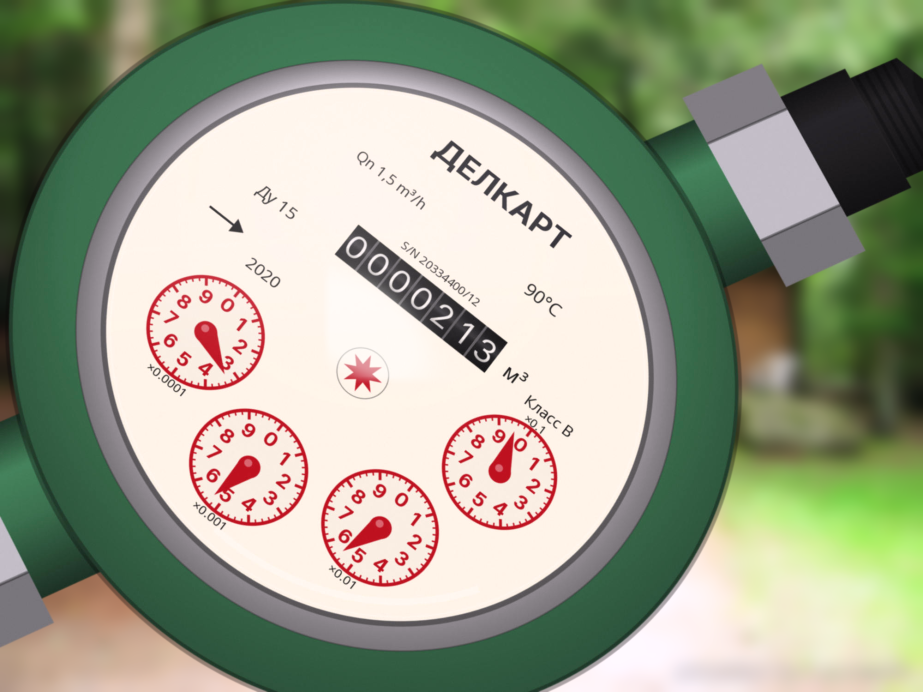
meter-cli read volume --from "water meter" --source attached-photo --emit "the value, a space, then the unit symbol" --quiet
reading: 212.9553 m³
